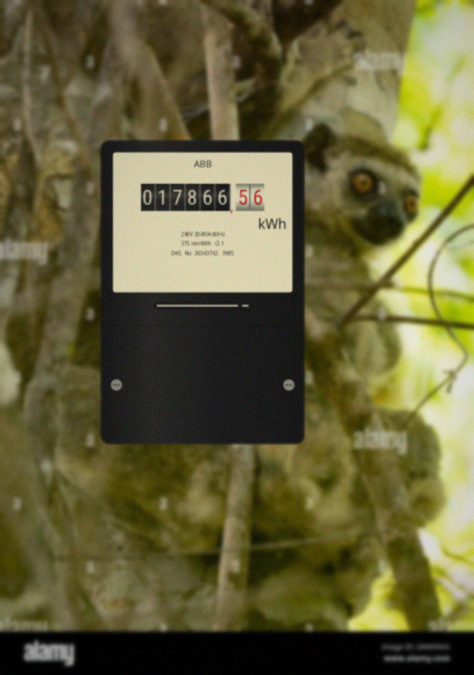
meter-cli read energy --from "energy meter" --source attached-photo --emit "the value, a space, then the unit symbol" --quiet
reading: 17866.56 kWh
